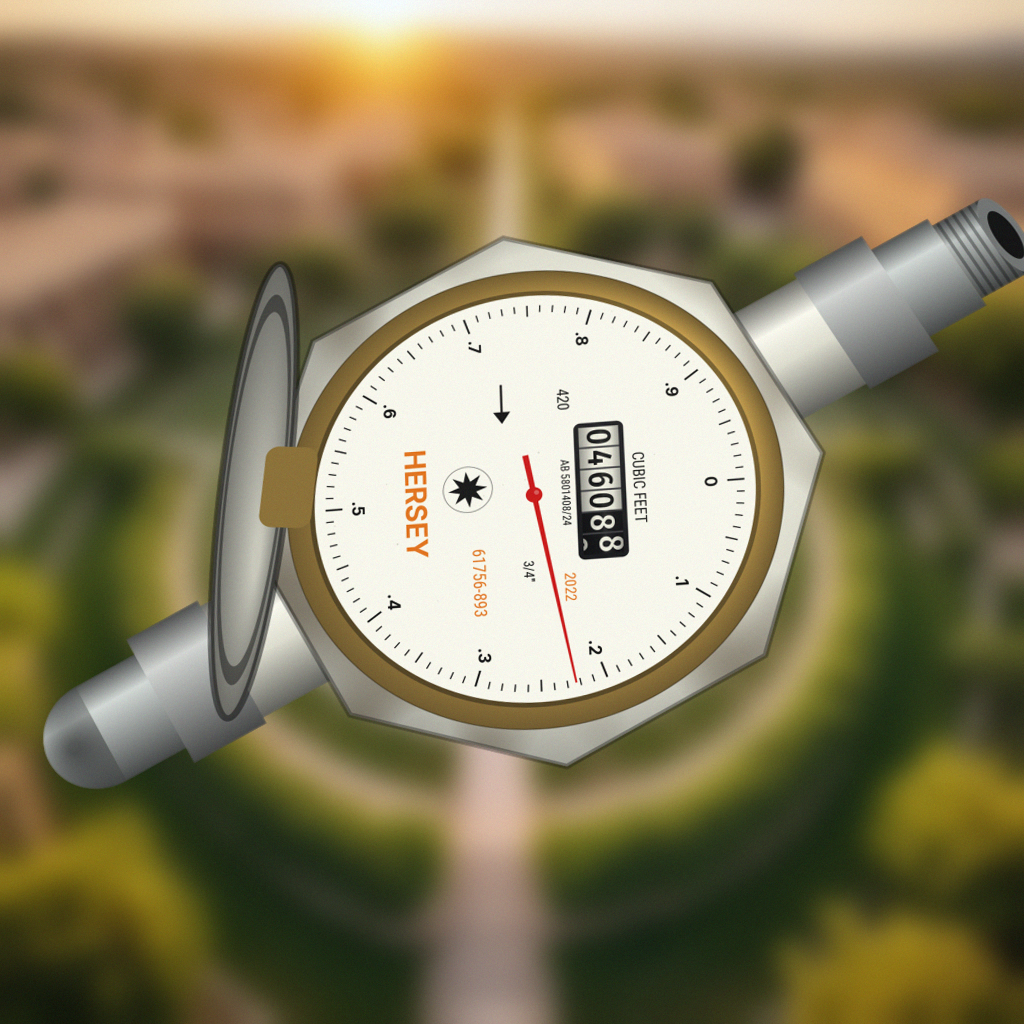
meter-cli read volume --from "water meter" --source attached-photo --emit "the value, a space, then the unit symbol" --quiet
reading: 46088.22 ft³
